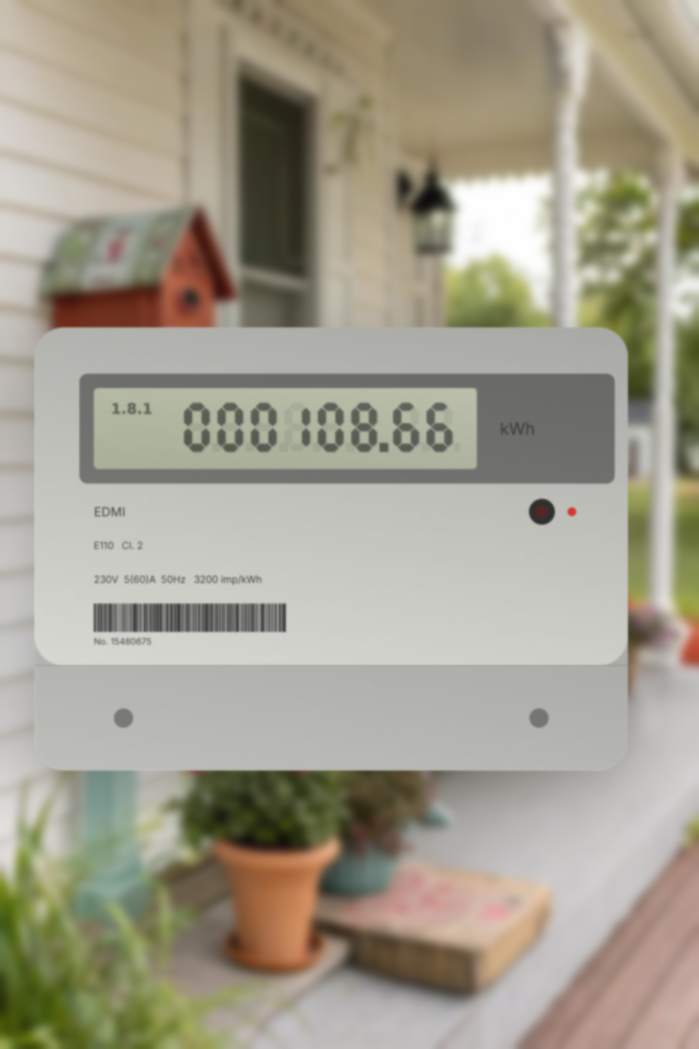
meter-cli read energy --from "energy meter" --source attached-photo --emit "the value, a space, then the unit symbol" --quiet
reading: 108.66 kWh
